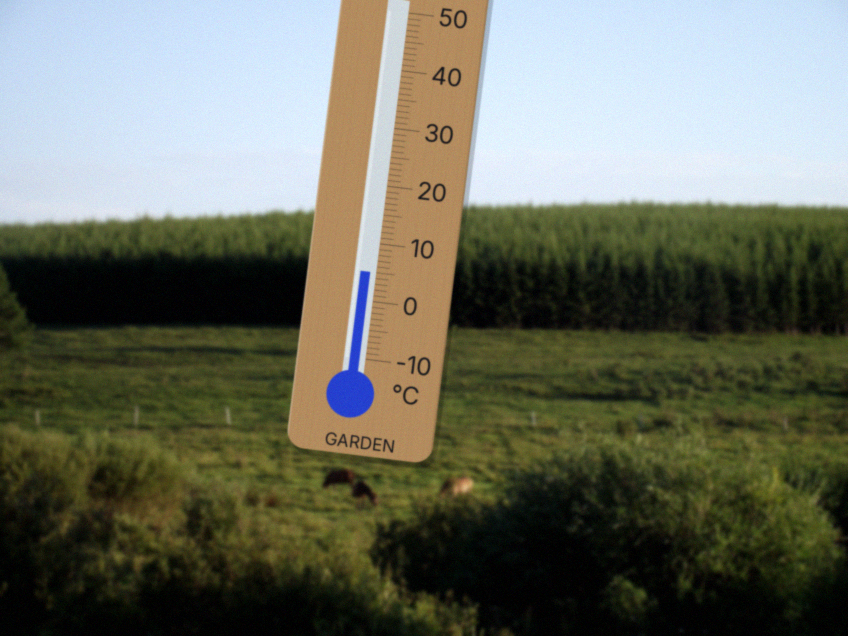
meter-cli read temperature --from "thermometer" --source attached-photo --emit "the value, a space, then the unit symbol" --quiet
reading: 5 °C
